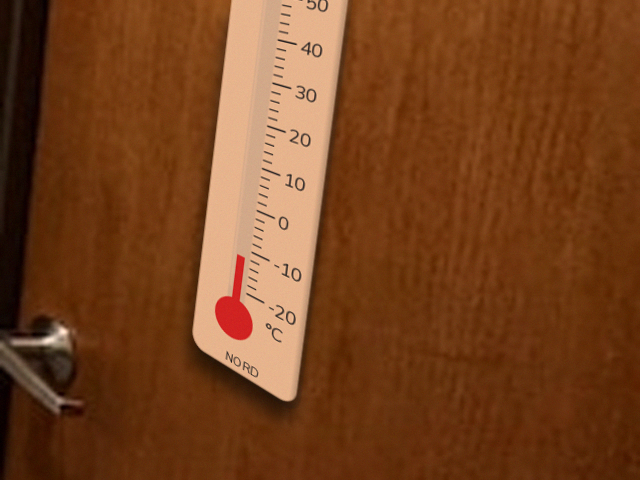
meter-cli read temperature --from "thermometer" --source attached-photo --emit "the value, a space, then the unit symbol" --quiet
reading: -12 °C
